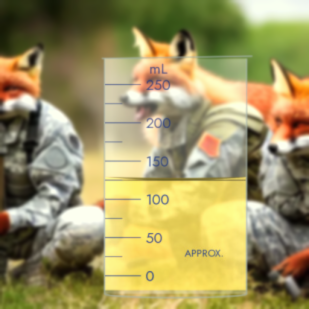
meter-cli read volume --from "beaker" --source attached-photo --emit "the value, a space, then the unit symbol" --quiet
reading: 125 mL
